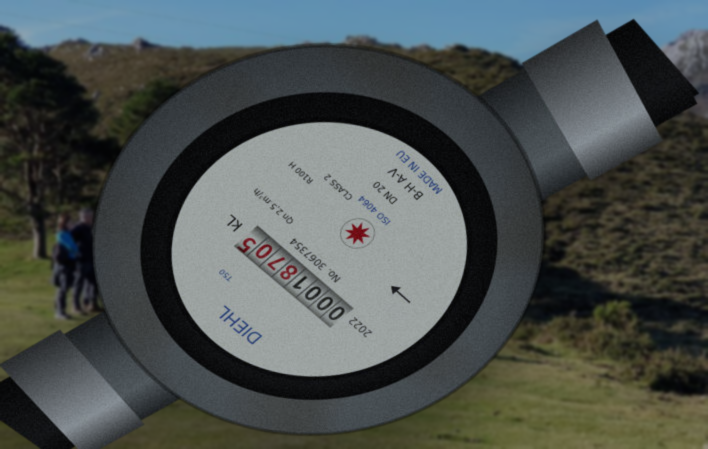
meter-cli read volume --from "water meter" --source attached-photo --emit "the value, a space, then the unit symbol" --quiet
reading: 1.8705 kL
